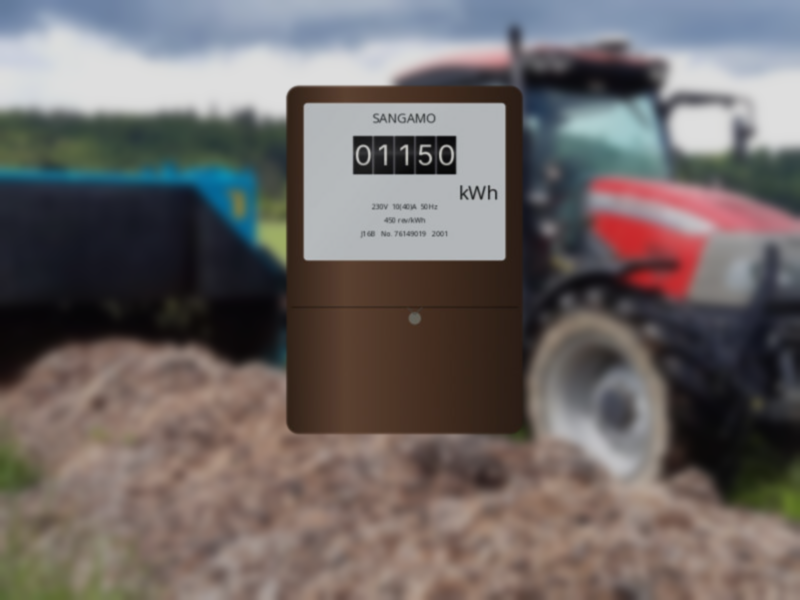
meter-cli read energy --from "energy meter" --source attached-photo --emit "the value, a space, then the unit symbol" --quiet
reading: 1150 kWh
